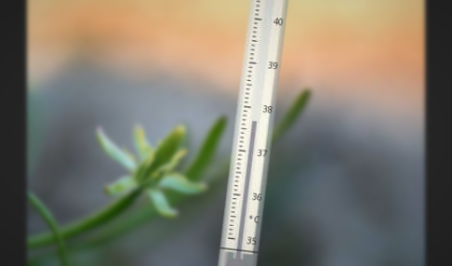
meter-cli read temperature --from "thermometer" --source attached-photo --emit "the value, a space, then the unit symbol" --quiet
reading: 37.7 °C
